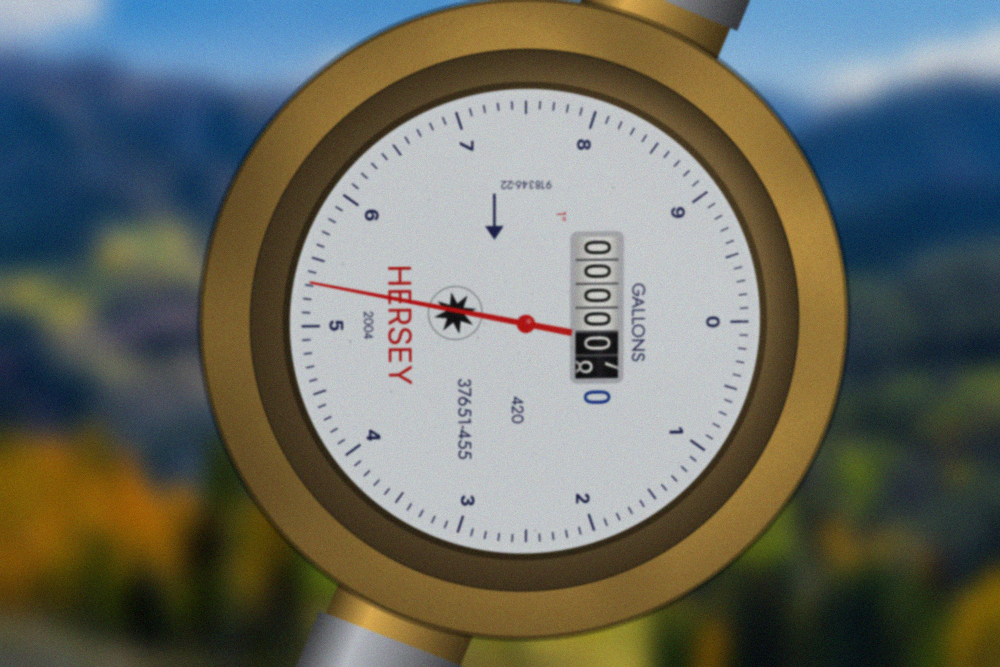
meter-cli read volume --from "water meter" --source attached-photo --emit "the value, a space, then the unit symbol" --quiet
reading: 75.3 gal
